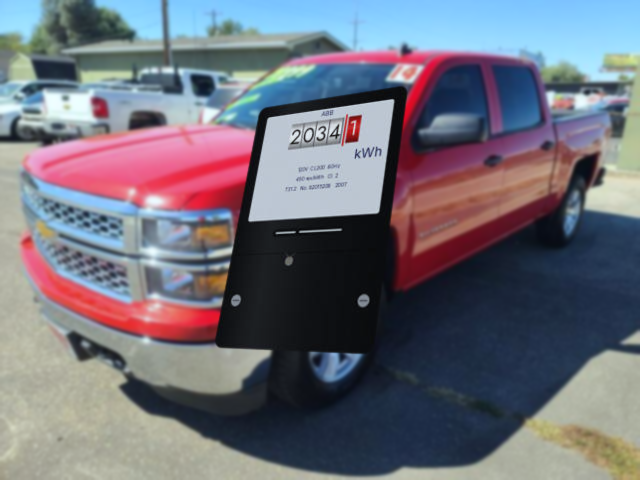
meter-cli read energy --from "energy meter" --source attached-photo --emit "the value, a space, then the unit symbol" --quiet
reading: 2034.1 kWh
